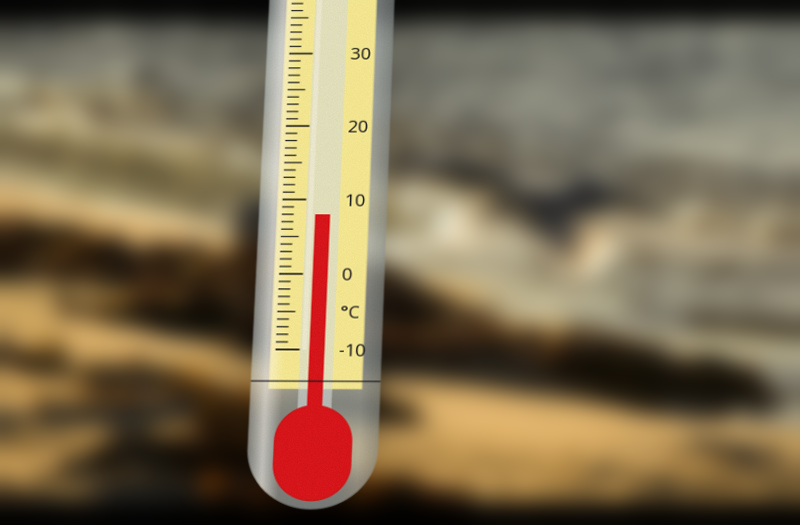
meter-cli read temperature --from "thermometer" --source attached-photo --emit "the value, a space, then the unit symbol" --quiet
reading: 8 °C
